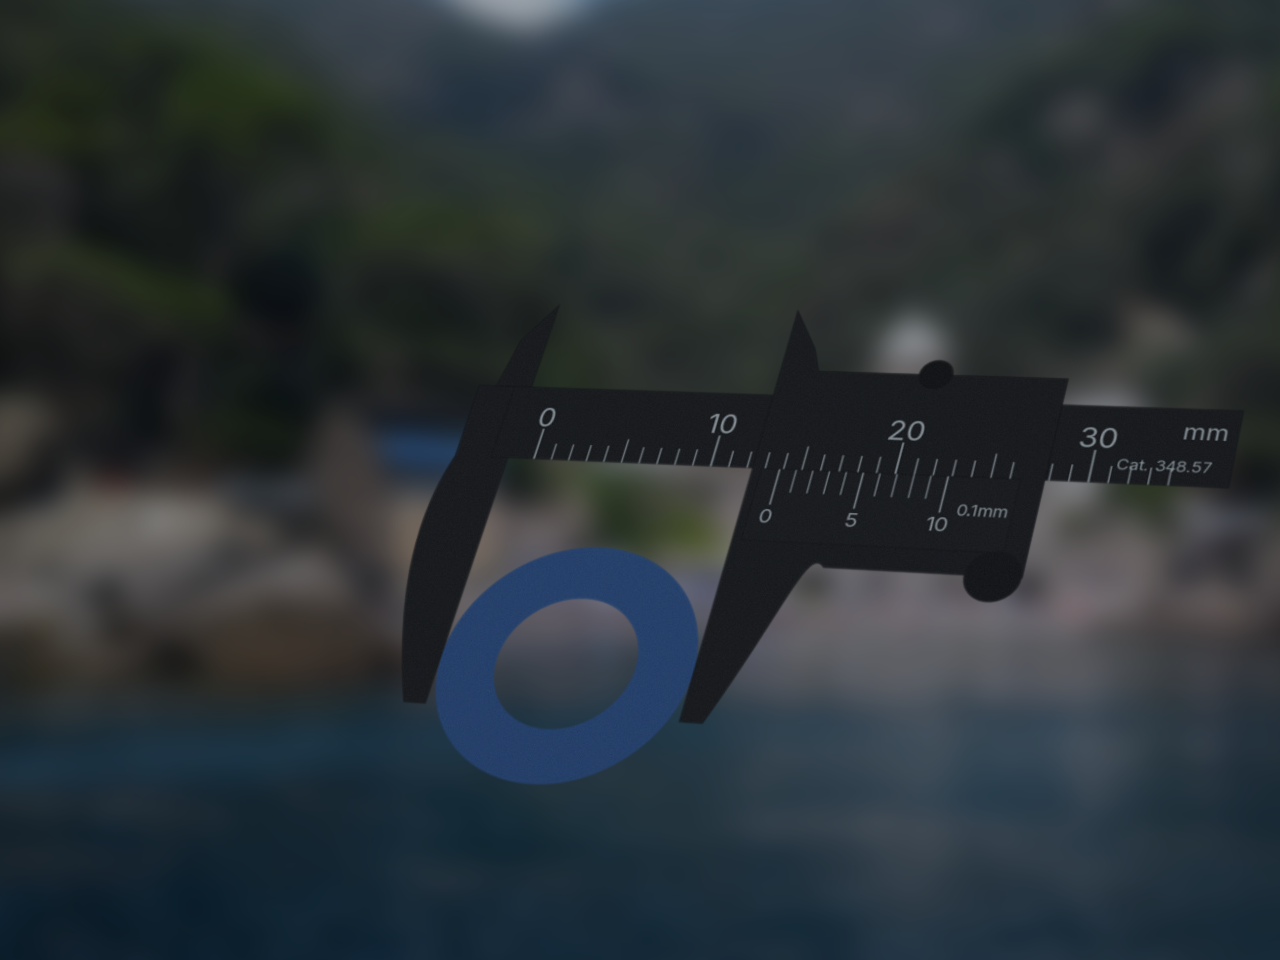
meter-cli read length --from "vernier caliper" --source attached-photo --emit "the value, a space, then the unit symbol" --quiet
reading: 13.8 mm
